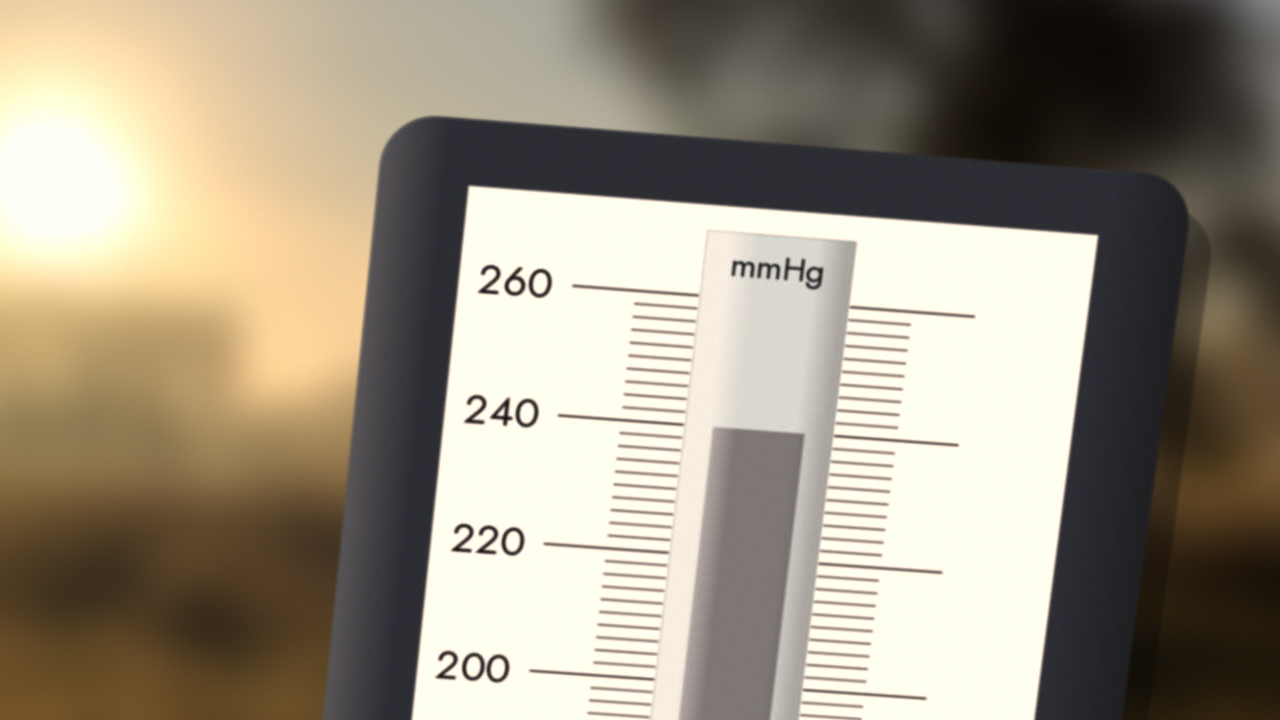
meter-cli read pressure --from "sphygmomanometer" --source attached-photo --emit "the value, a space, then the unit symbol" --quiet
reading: 240 mmHg
